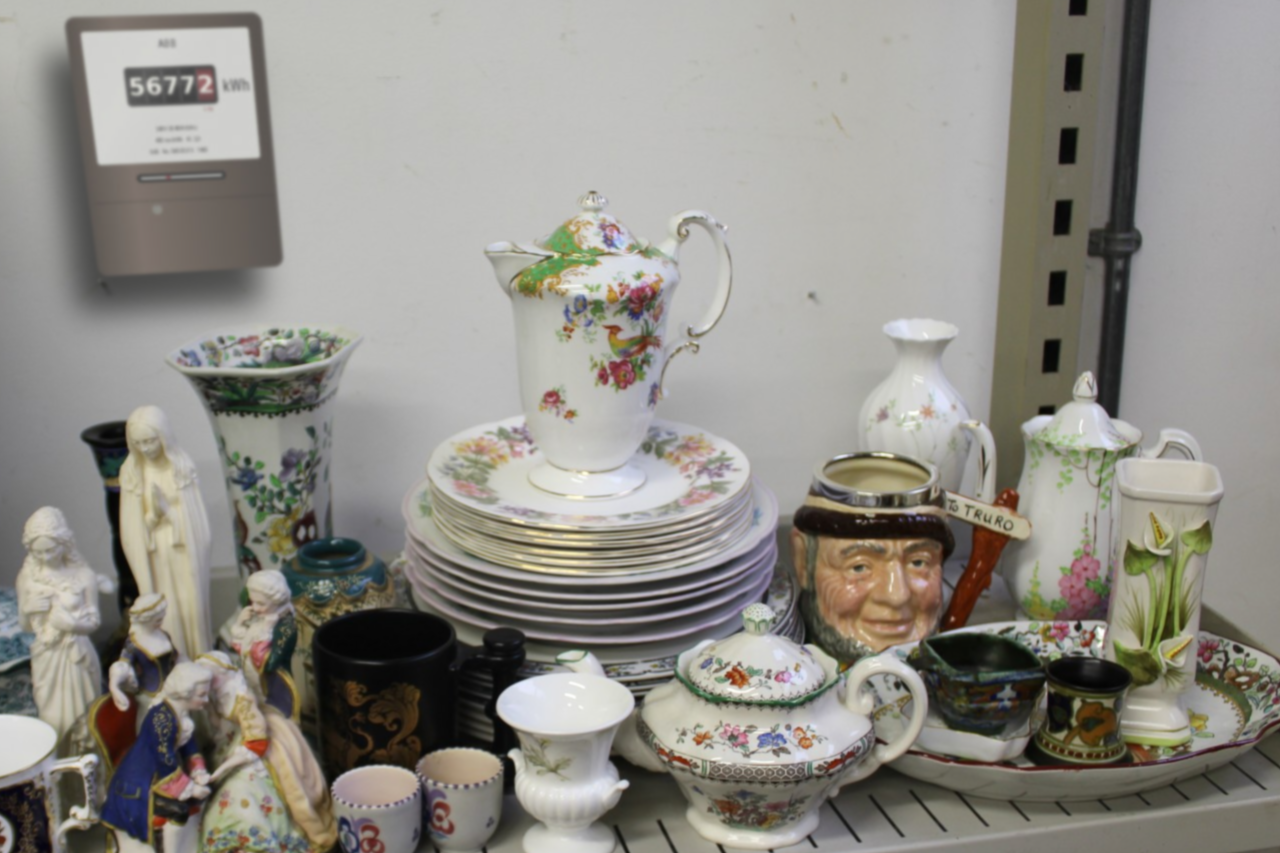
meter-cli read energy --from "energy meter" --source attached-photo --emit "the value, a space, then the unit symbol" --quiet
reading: 5677.2 kWh
